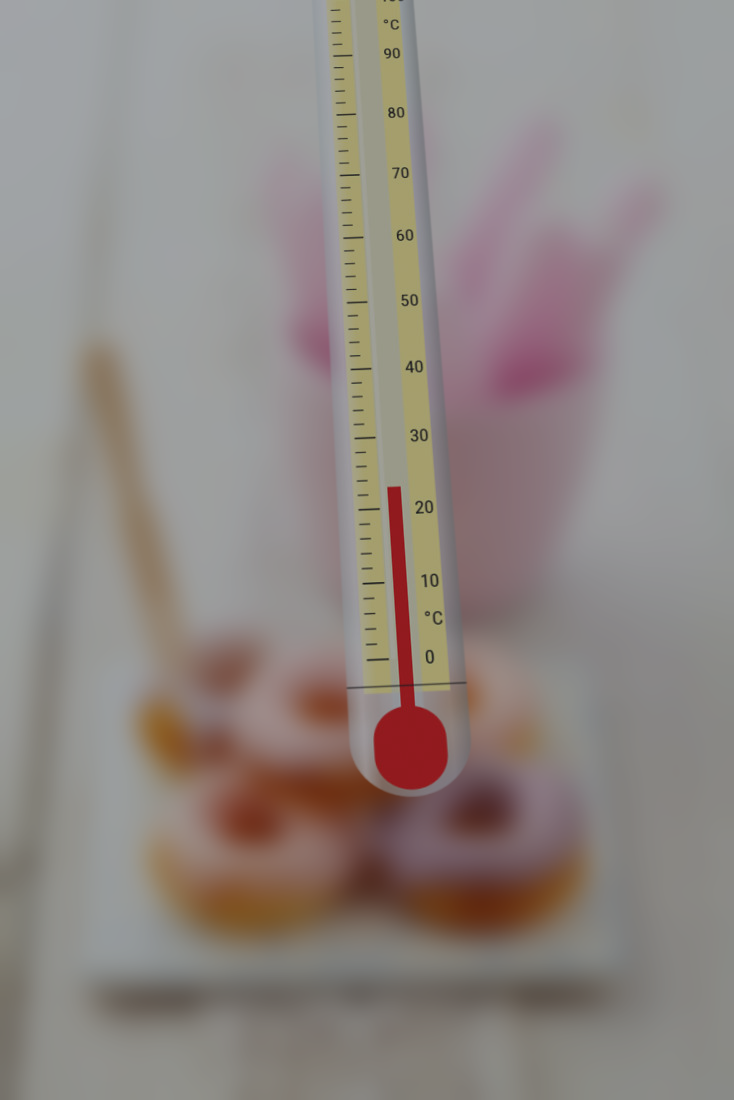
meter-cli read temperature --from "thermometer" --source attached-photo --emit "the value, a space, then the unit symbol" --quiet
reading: 23 °C
